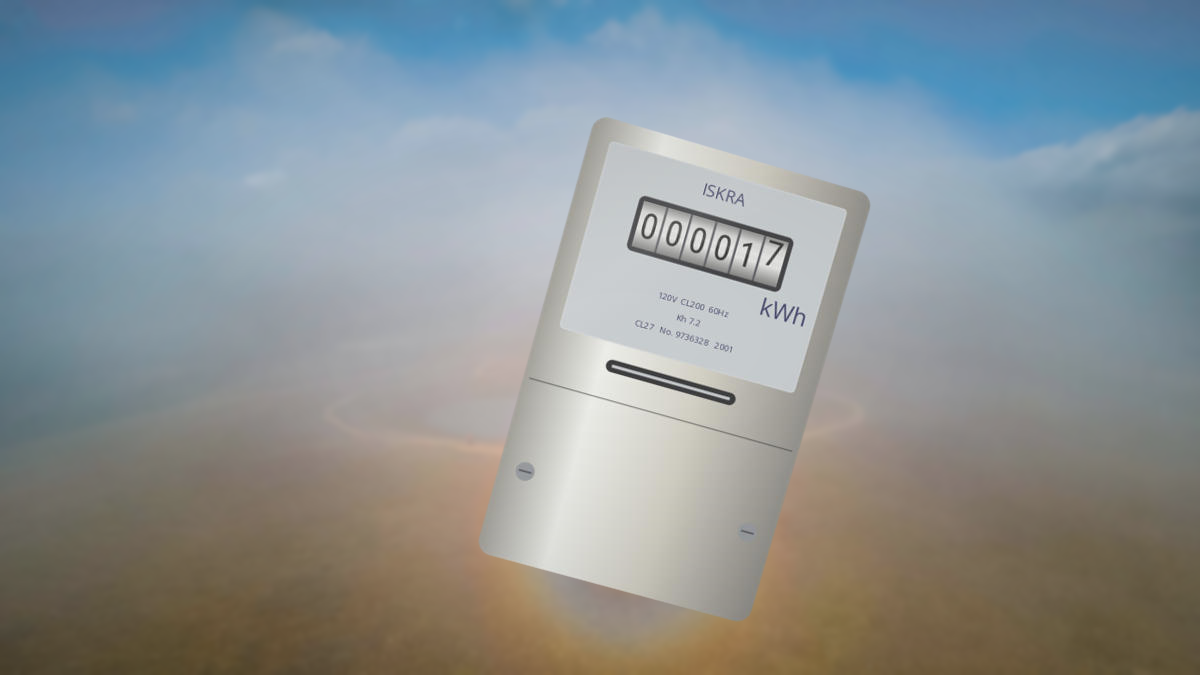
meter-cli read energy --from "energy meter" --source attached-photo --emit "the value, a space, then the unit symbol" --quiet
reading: 17 kWh
